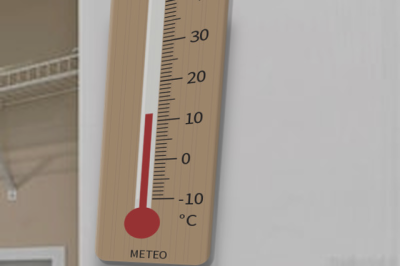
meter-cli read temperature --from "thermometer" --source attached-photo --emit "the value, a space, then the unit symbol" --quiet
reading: 12 °C
